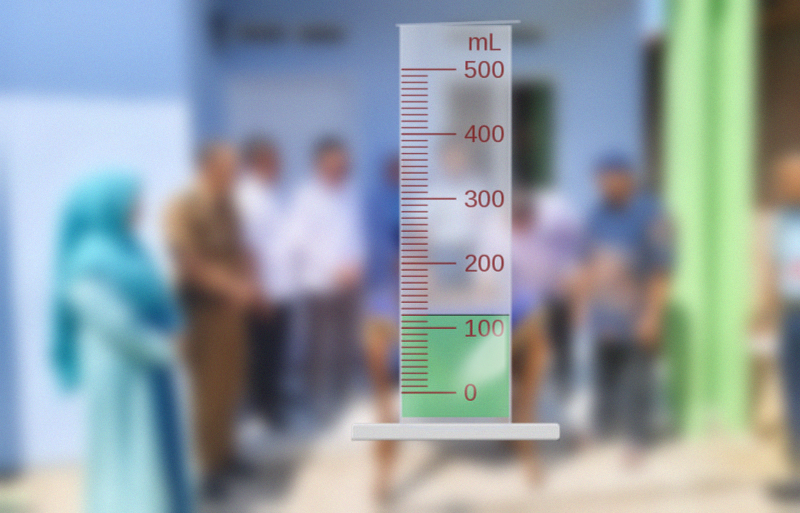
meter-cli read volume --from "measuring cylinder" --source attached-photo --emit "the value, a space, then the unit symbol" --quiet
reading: 120 mL
